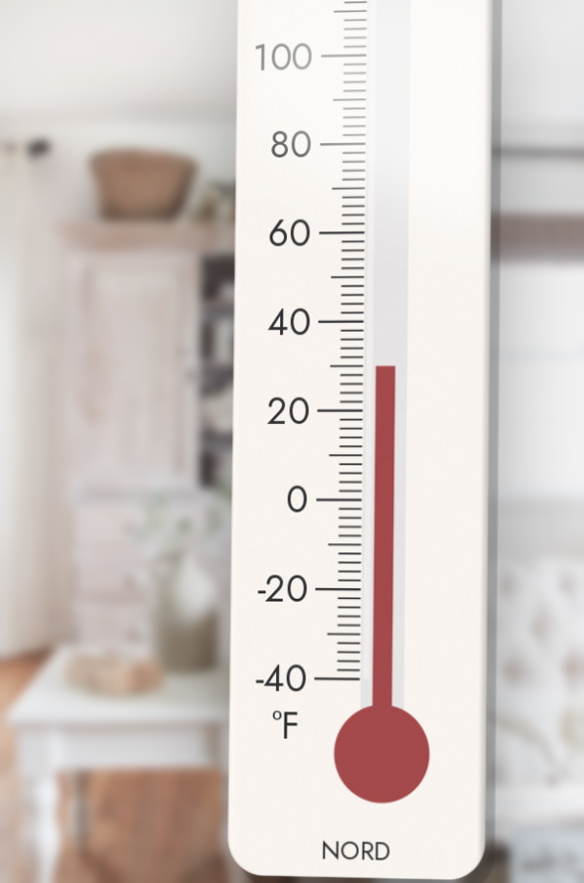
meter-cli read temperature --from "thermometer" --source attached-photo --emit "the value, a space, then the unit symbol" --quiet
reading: 30 °F
